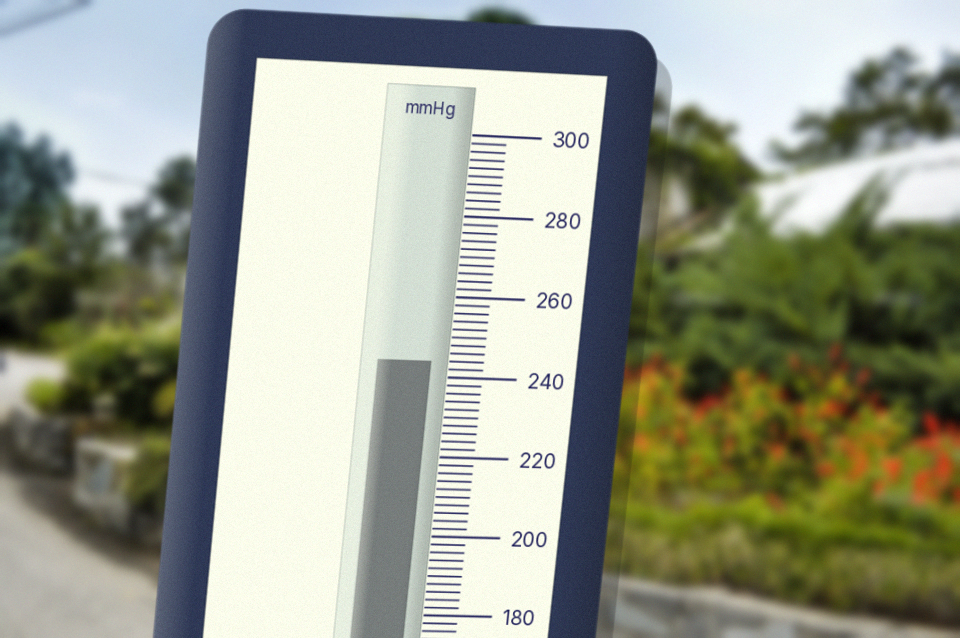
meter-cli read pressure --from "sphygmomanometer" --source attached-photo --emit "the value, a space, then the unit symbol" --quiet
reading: 244 mmHg
